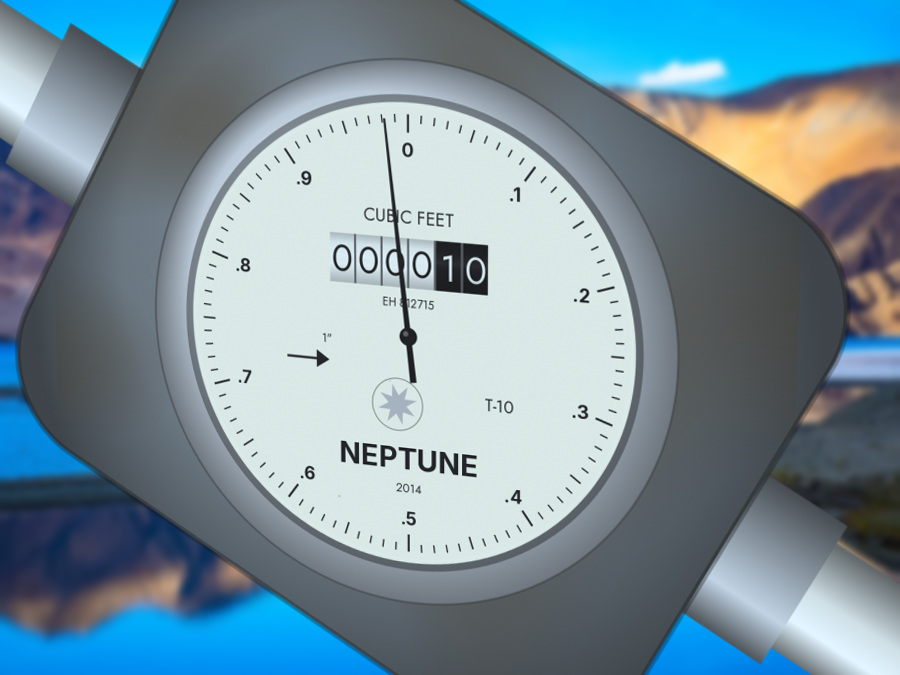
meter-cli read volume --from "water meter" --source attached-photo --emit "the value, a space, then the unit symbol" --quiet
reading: 9.98 ft³
